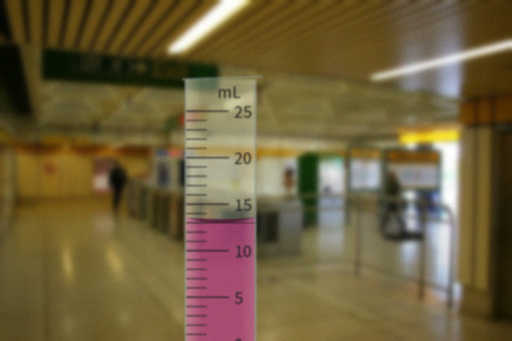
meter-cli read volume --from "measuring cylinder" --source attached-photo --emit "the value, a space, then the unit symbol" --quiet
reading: 13 mL
